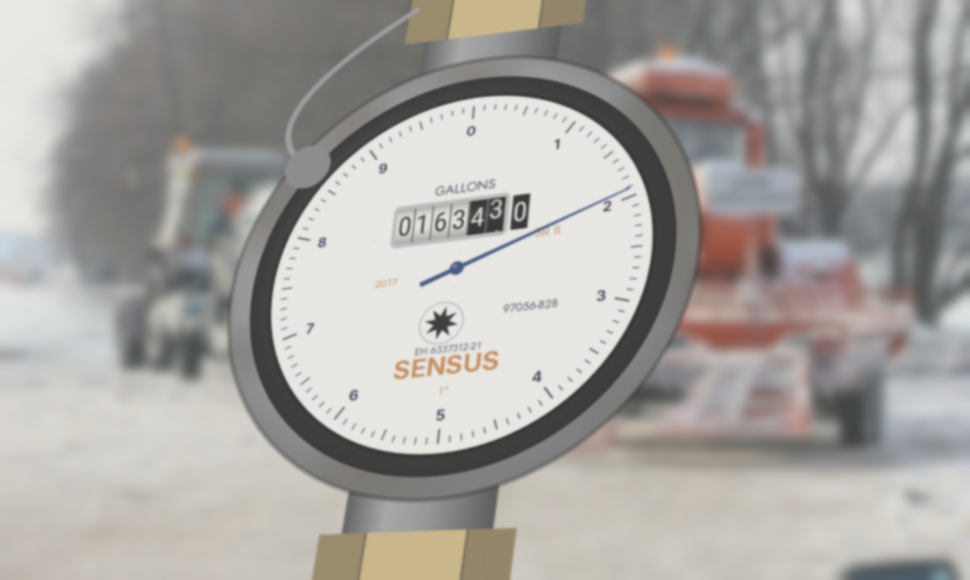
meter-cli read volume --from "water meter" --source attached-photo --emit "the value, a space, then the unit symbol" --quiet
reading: 163431.9 gal
